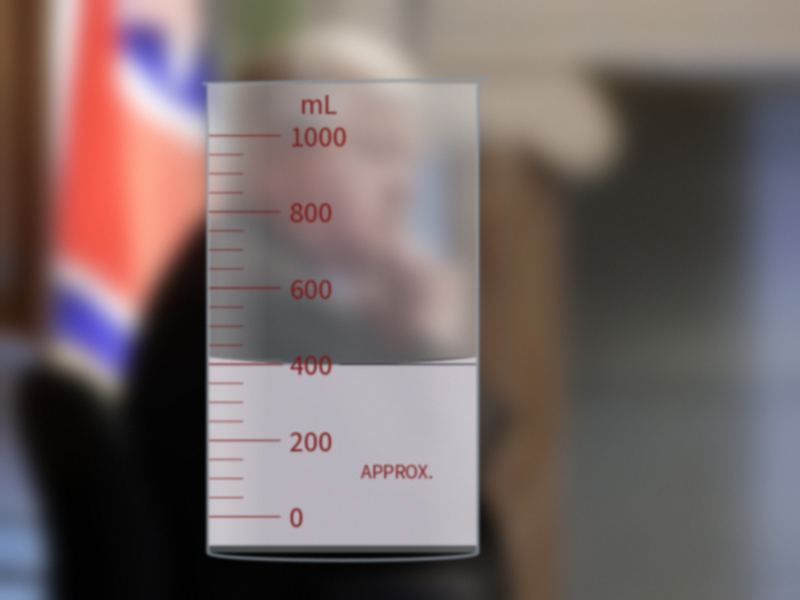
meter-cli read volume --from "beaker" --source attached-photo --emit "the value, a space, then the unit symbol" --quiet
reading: 400 mL
